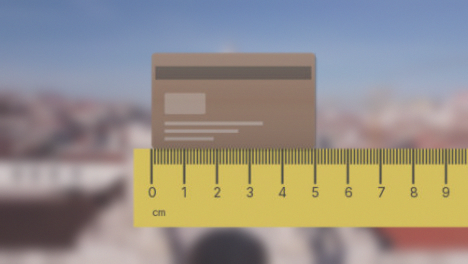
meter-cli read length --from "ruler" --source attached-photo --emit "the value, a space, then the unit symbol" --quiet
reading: 5 cm
